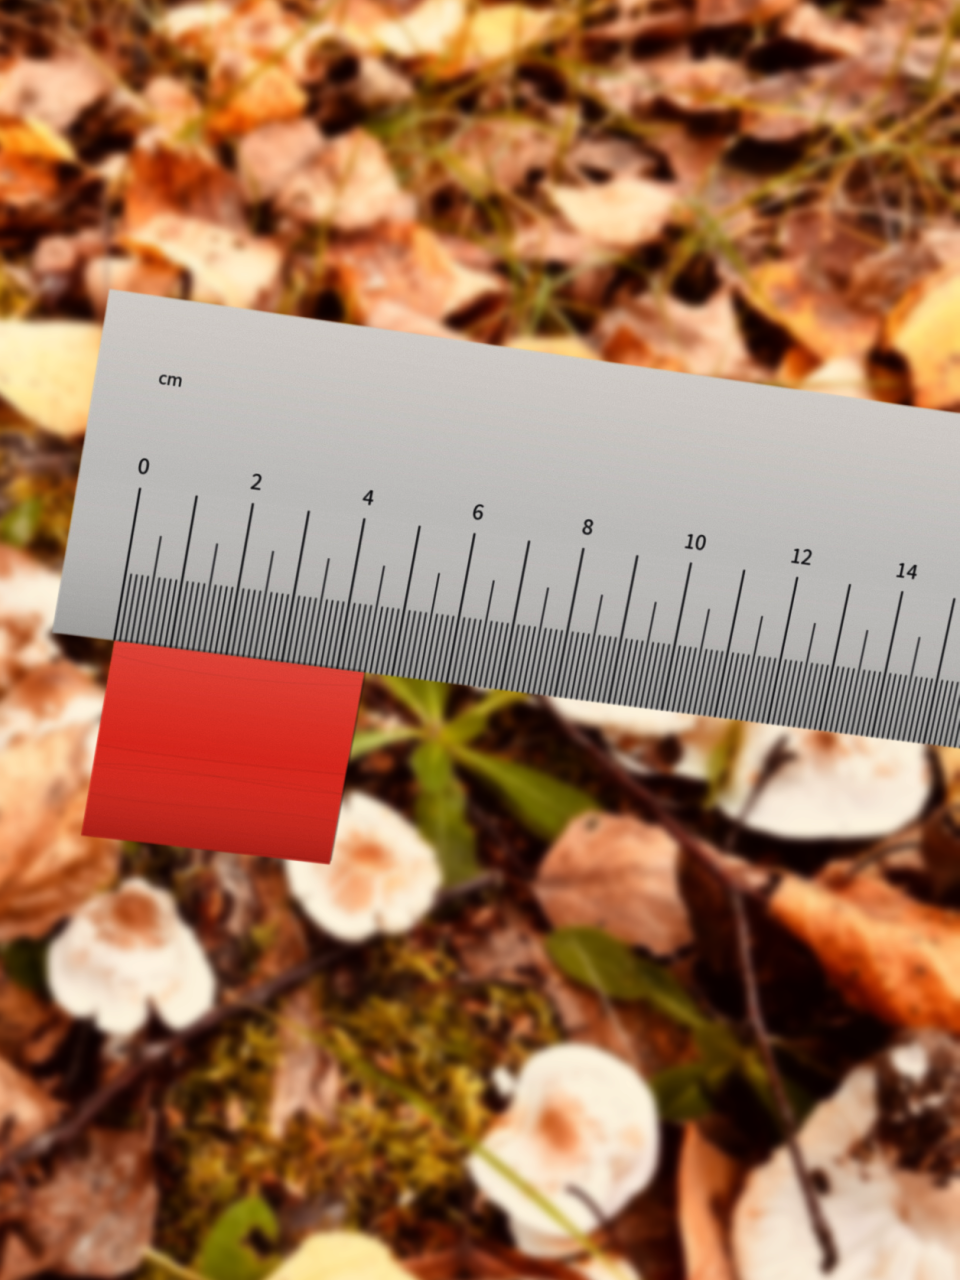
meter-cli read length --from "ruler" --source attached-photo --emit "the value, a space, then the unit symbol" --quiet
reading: 4.5 cm
